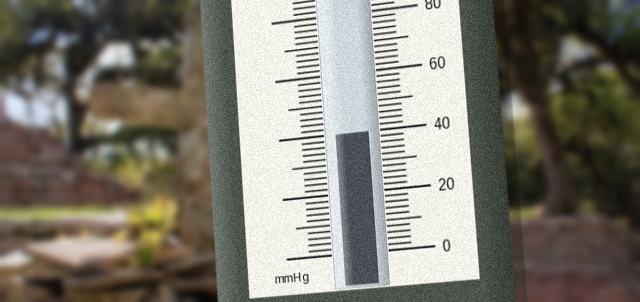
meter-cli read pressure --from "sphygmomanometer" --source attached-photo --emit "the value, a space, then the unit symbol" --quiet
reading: 40 mmHg
